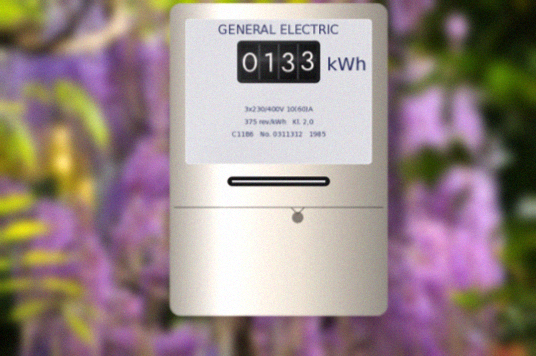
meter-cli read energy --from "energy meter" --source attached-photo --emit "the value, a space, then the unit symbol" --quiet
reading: 133 kWh
